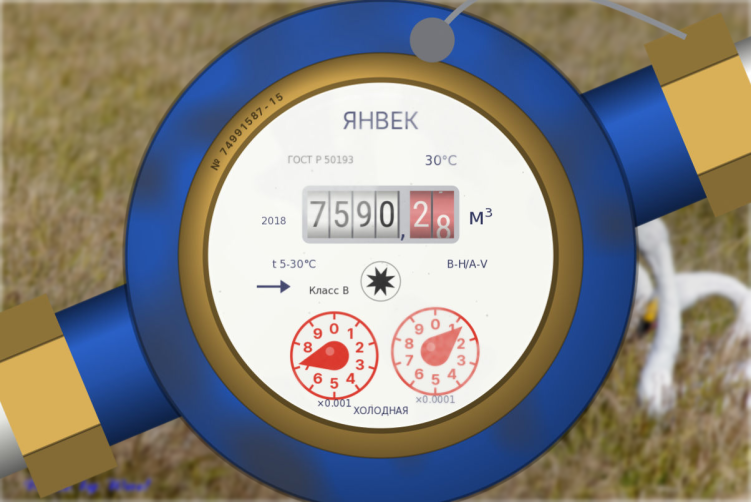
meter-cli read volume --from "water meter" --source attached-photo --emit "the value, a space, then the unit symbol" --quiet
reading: 7590.2771 m³
